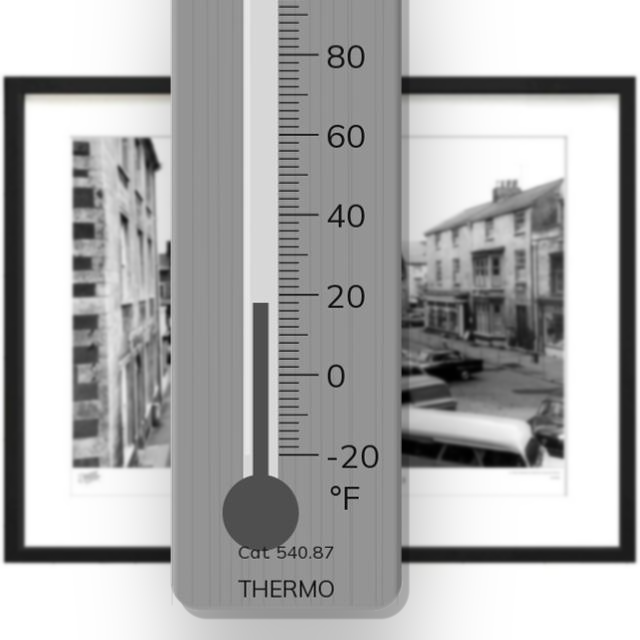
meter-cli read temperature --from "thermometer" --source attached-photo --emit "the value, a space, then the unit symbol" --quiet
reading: 18 °F
